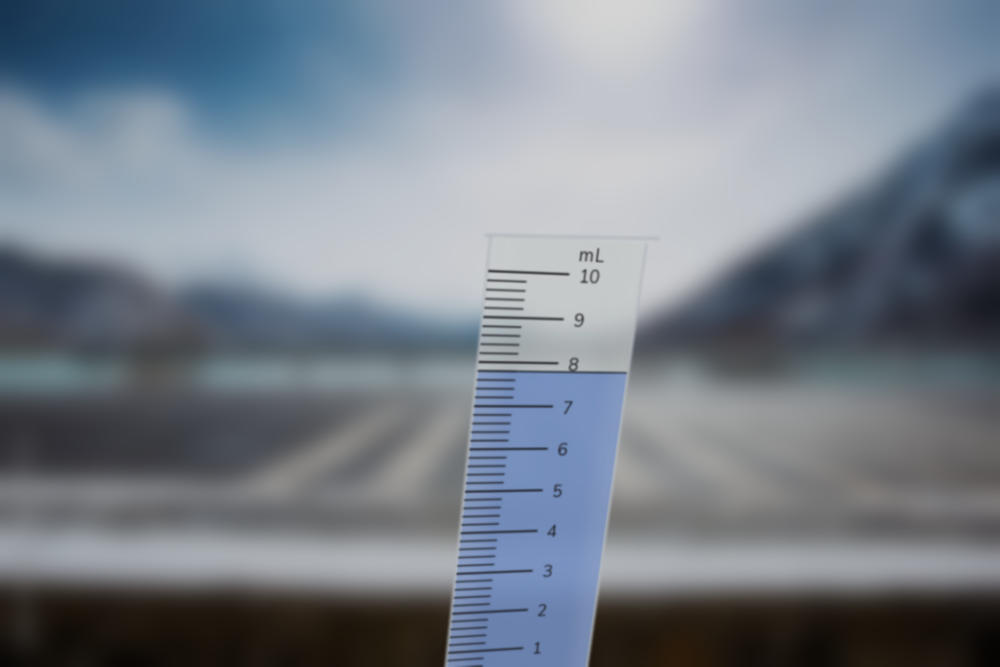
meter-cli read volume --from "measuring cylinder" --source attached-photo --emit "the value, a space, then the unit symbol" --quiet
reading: 7.8 mL
